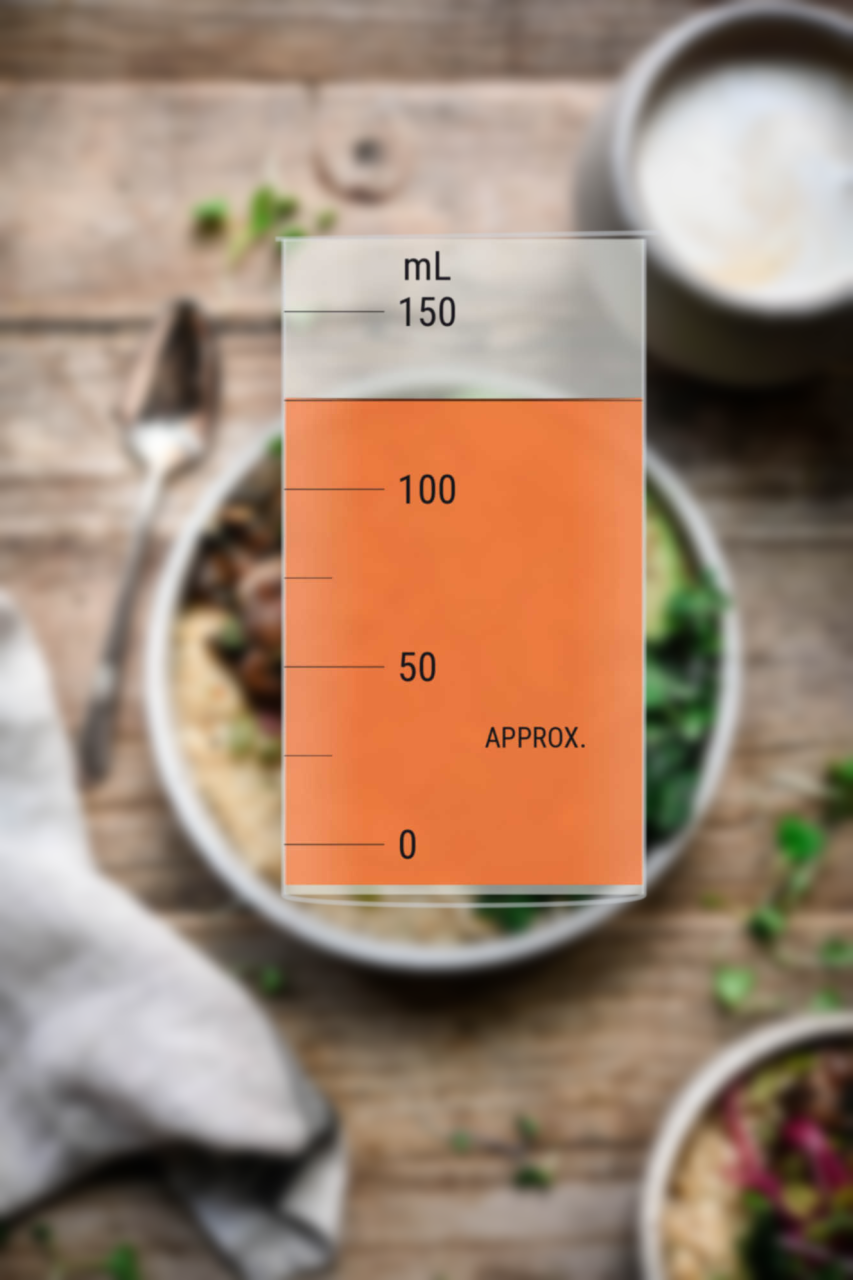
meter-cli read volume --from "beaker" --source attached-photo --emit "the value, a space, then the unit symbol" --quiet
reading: 125 mL
